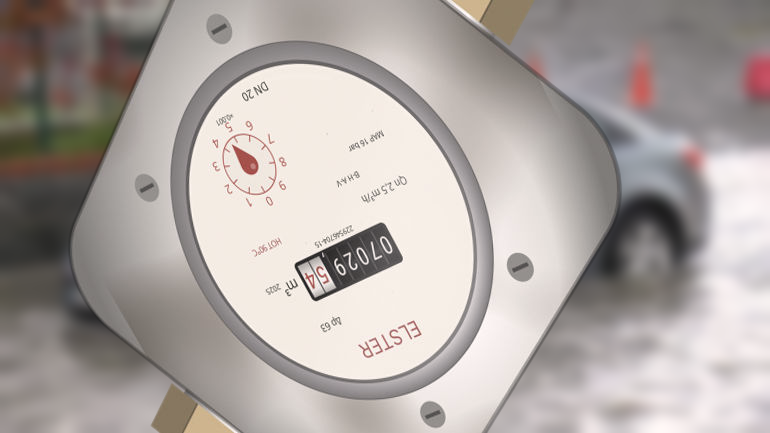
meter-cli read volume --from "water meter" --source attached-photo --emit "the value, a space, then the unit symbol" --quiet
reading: 7029.544 m³
